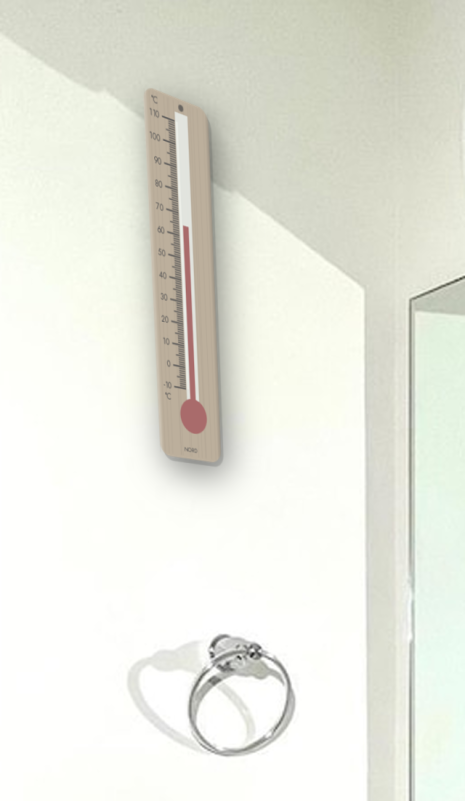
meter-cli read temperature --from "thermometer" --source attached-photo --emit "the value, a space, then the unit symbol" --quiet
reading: 65 °C
